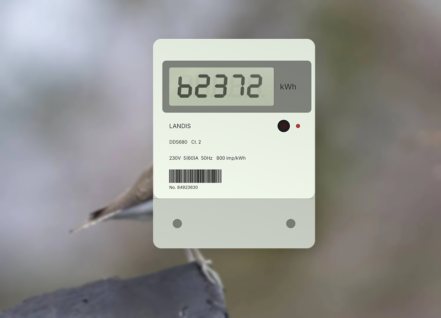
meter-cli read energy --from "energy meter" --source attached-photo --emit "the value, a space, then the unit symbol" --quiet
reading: 62372 kWh
